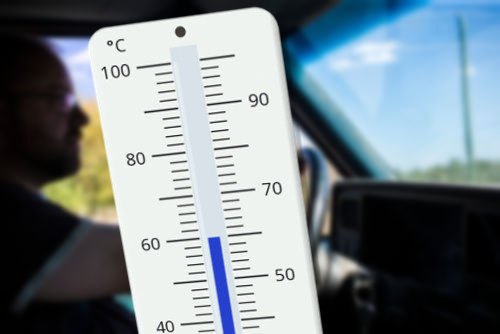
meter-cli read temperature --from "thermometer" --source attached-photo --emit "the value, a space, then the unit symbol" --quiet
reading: 60 °C
